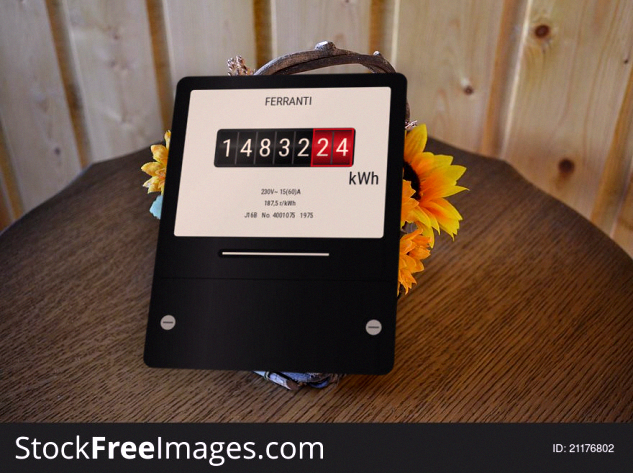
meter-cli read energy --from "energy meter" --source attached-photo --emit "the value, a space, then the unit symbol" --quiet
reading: 14832.24 kWh
